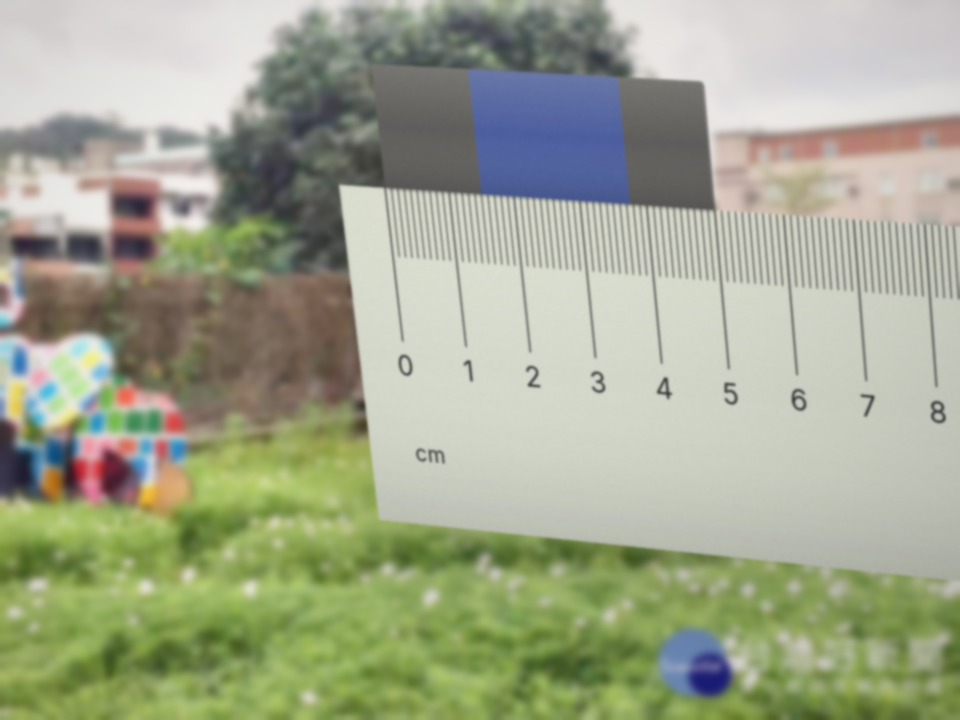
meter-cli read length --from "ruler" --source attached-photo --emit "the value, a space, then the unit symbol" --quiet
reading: 5 cm
